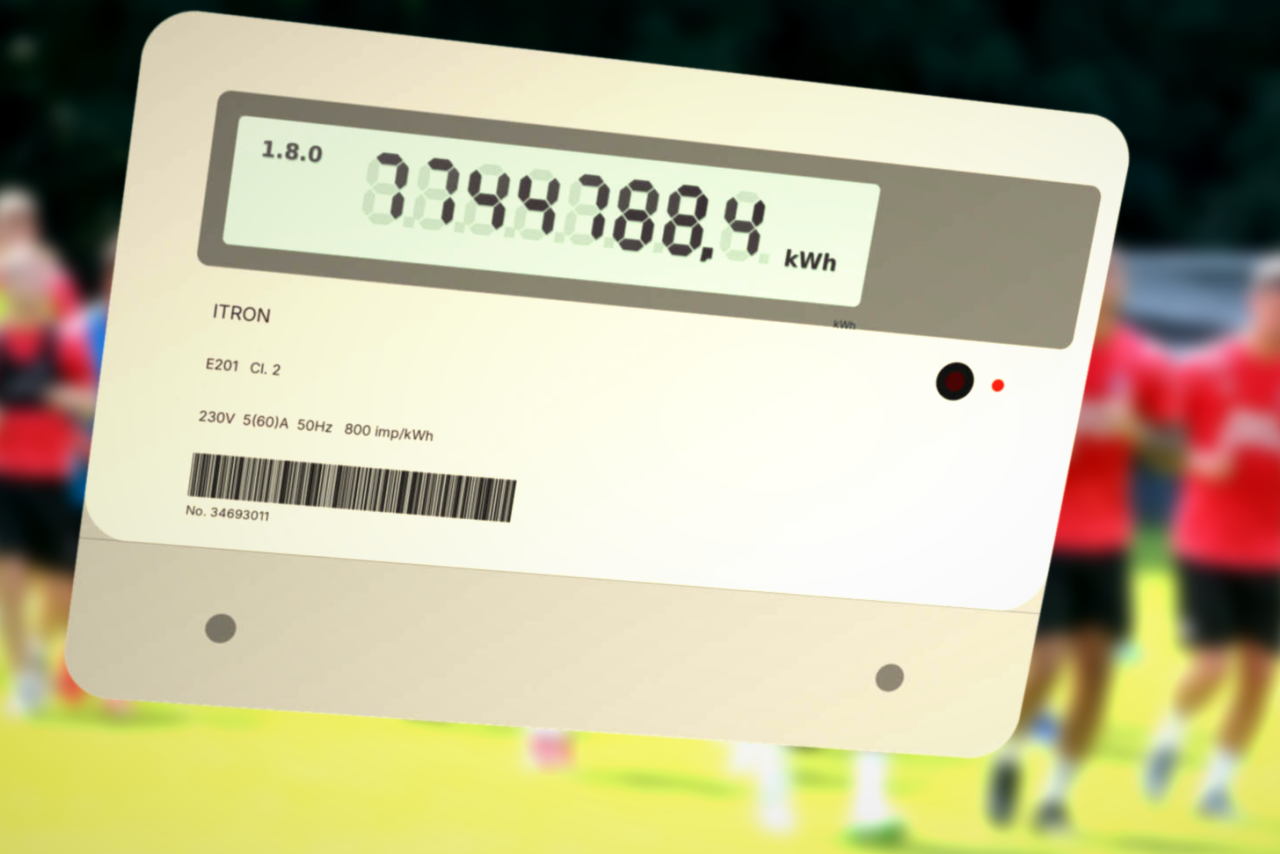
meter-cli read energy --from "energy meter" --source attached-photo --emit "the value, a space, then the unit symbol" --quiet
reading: 7744788.4 kWh
